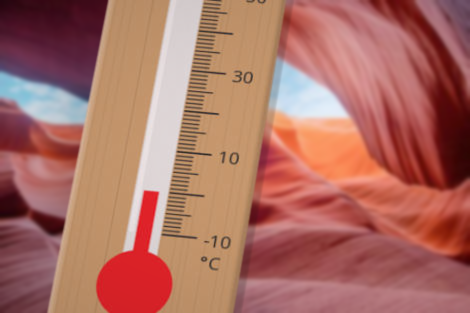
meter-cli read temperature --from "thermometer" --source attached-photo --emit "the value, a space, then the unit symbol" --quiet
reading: 0 °C
